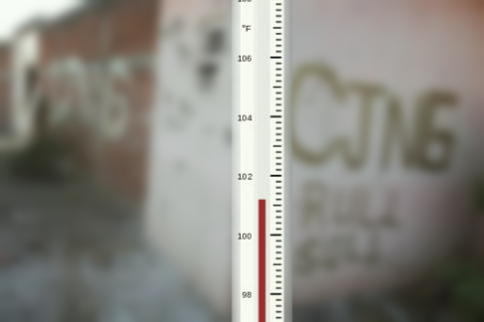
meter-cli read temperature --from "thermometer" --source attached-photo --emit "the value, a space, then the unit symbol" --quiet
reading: 101.2 °F
